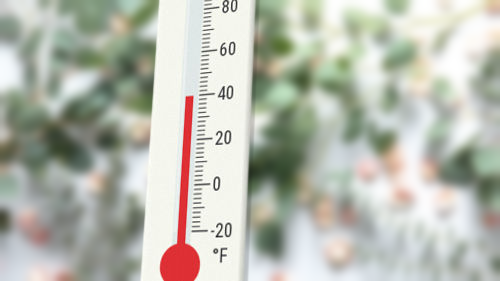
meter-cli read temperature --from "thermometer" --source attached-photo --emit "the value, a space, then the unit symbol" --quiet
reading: 40 °F
